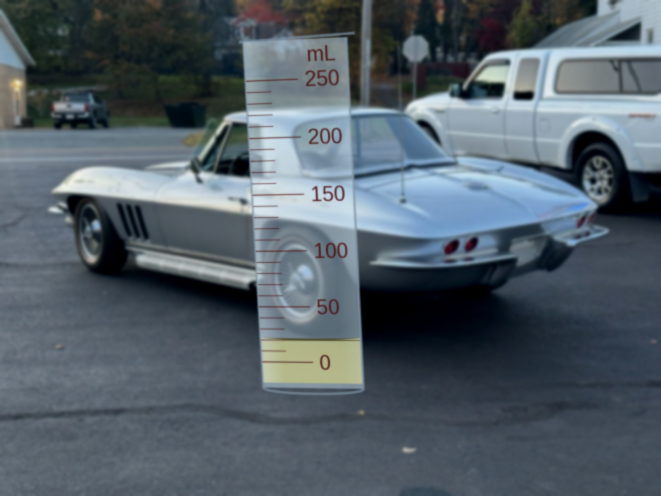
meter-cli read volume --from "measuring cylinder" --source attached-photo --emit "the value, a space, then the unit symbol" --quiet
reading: 20 mL
